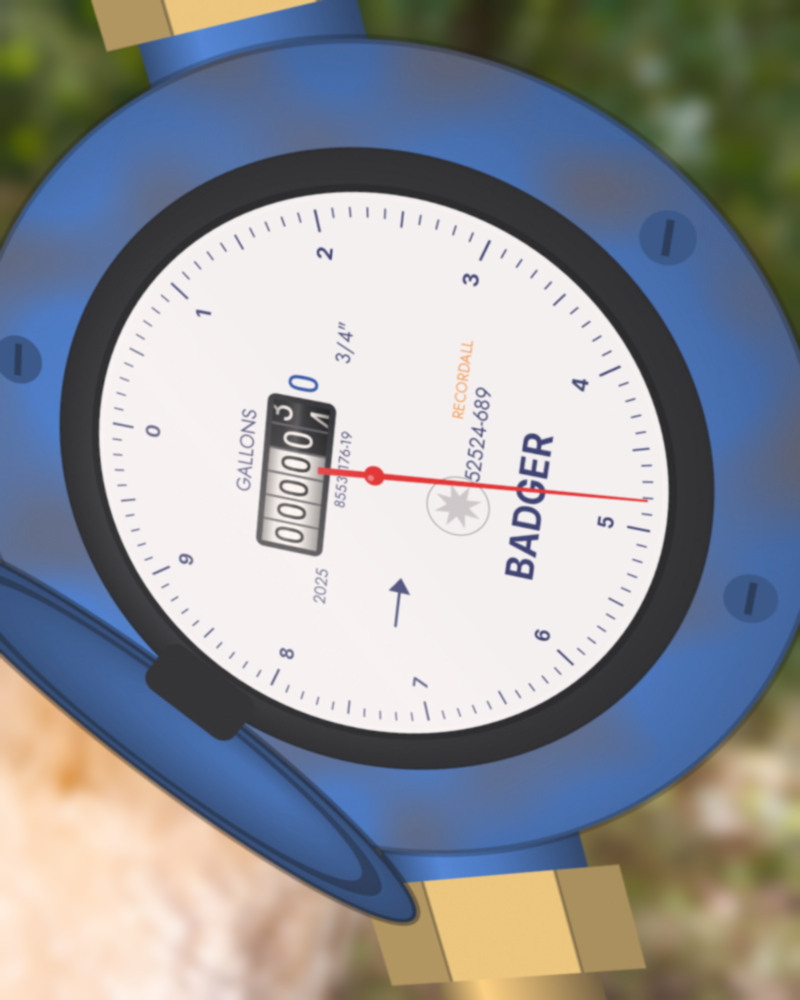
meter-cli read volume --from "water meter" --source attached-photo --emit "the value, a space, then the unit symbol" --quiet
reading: 34.8 gal
